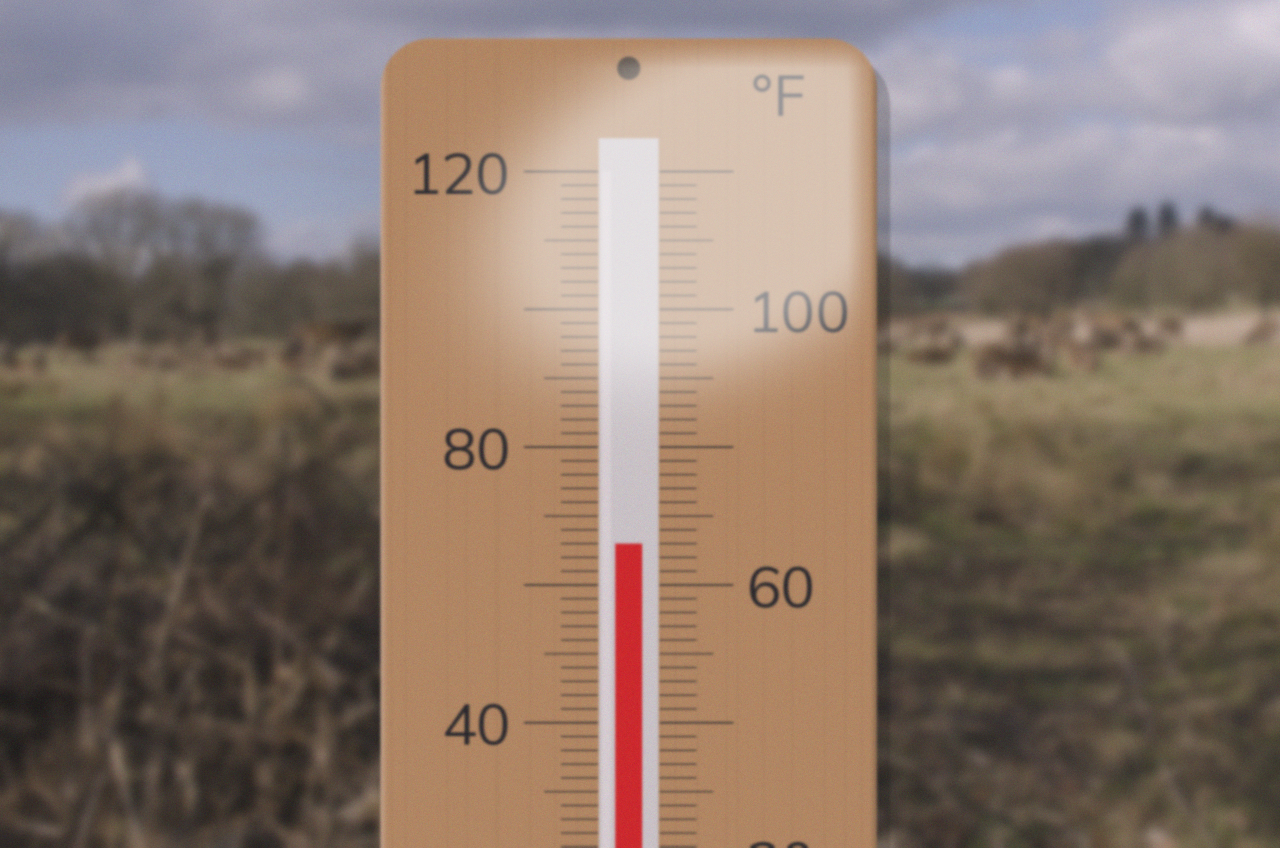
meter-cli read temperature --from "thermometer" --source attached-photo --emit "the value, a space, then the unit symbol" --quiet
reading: 66 °F
